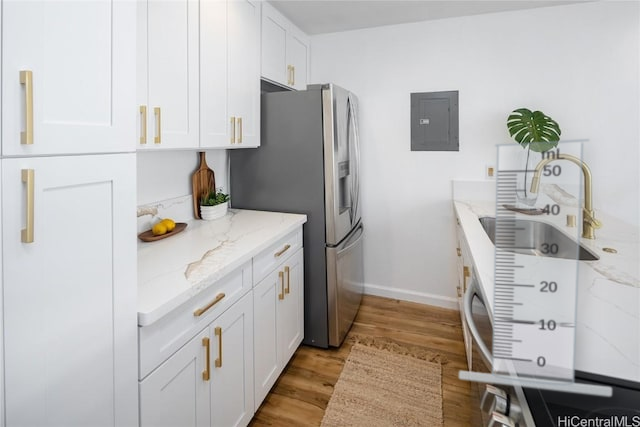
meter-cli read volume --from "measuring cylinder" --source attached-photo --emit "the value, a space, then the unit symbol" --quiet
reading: 10 mL
